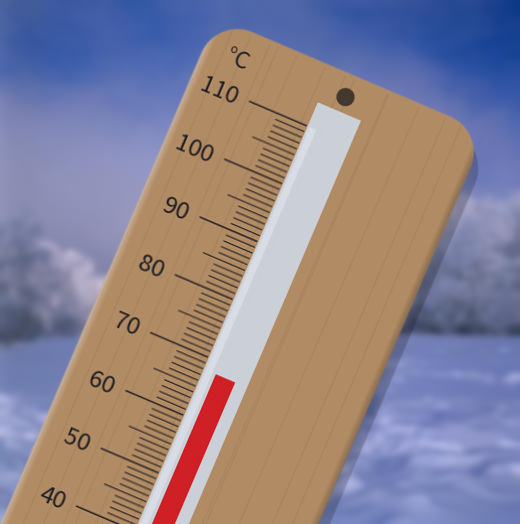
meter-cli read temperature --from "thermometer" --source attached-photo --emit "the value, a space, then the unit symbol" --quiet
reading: 68 °C
